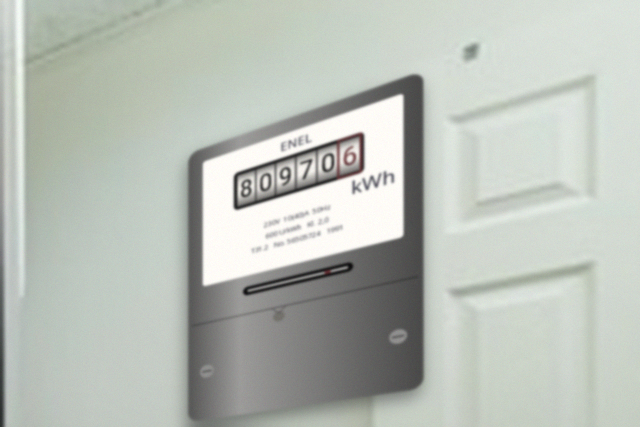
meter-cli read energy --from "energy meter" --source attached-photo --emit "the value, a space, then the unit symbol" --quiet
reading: 80970.6 kWh
